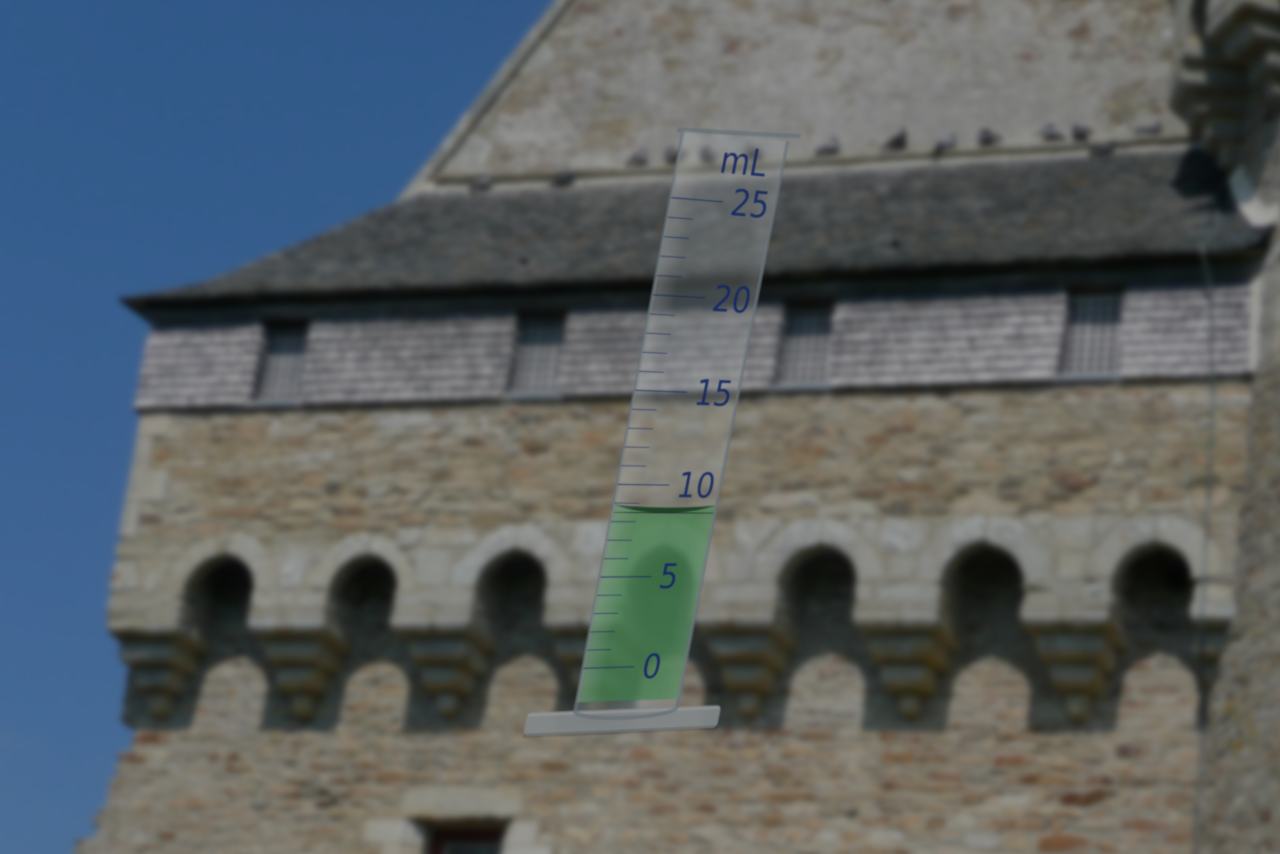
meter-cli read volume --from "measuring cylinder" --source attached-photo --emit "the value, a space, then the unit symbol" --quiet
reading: 8.5 mL
